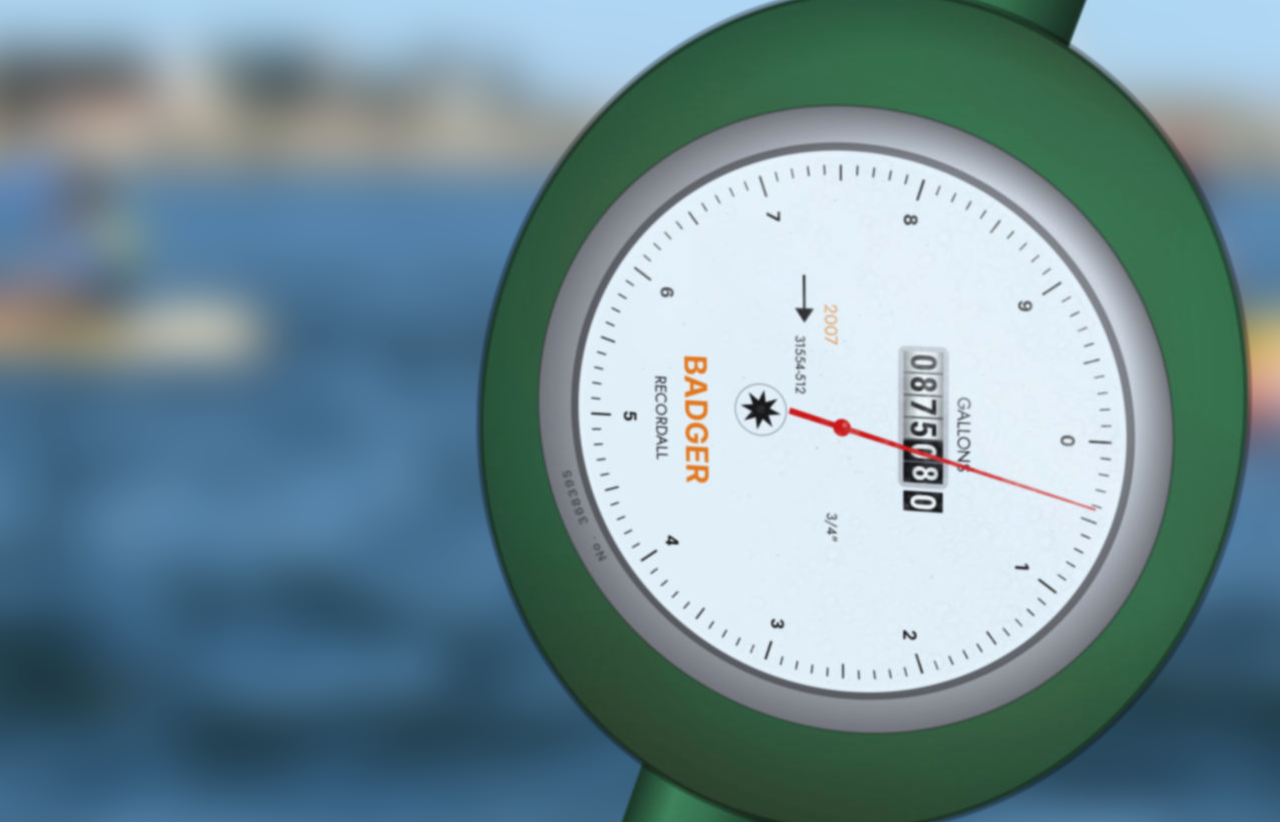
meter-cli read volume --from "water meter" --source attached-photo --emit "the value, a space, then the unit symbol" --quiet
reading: 875080.4 gal
